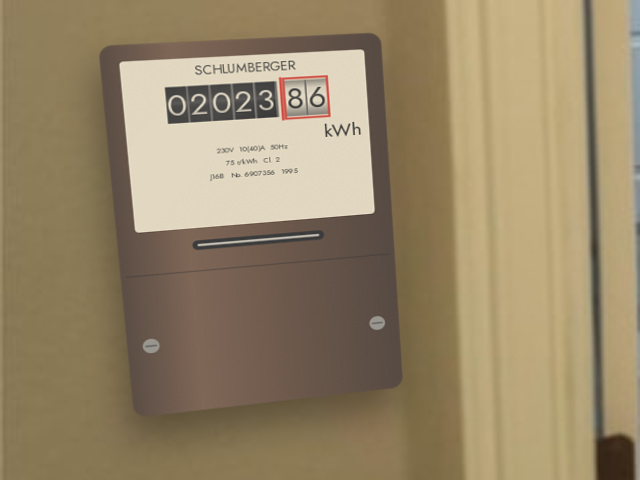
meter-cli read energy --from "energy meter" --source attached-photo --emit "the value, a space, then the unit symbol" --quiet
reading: 2023.86 kWh
